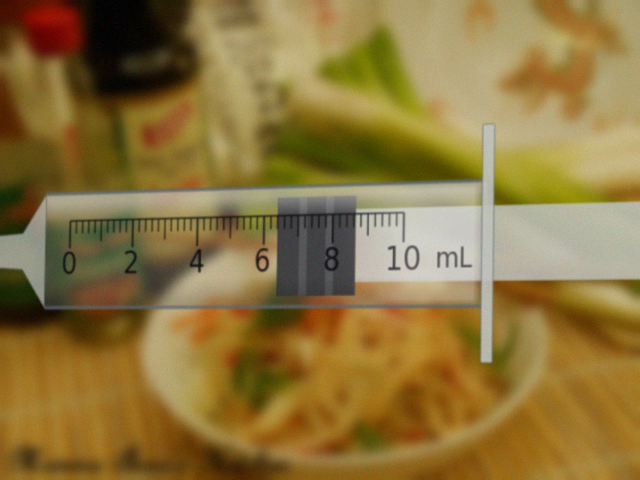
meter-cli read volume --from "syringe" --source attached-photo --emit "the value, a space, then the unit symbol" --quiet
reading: 6.4 mL
